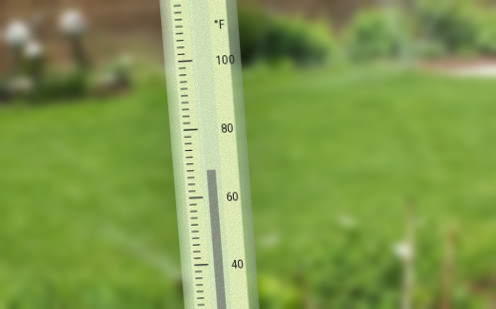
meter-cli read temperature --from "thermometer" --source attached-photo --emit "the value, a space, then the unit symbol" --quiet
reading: 68 °F
